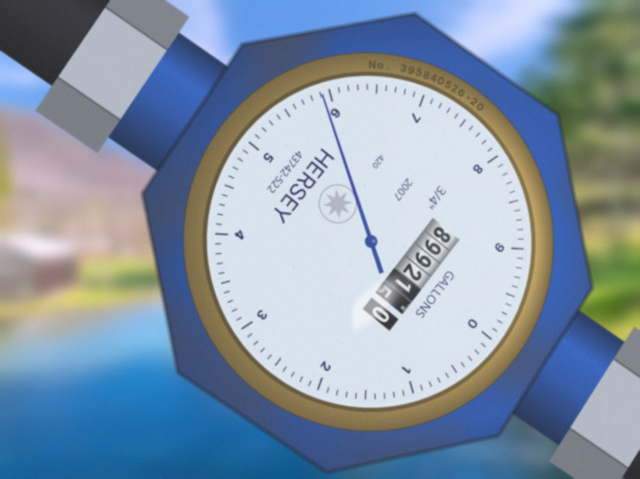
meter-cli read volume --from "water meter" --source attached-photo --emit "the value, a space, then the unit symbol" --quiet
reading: 8992145.9 gal
